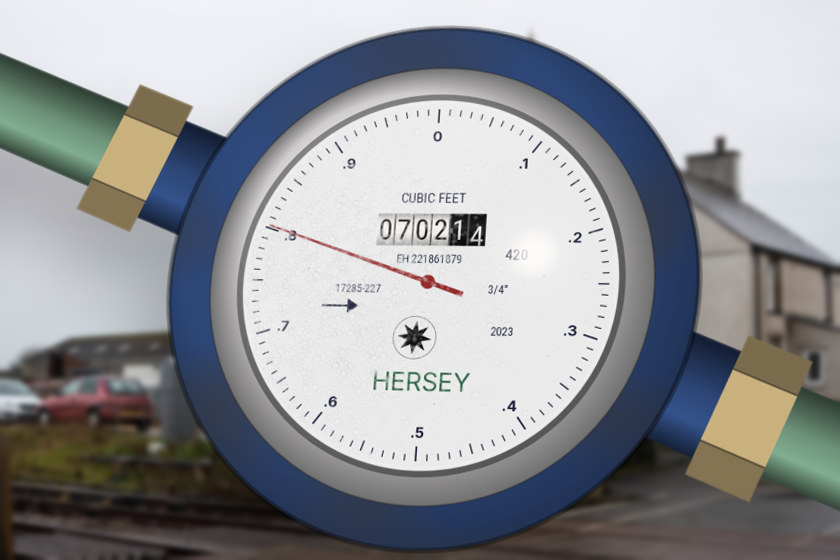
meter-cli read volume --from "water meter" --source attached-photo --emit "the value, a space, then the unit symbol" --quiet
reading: 70213.80 ft³
